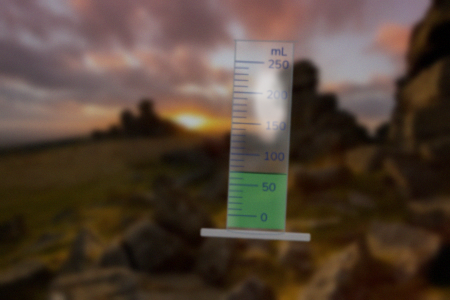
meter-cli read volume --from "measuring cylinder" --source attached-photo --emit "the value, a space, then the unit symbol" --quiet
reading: 70 mL
